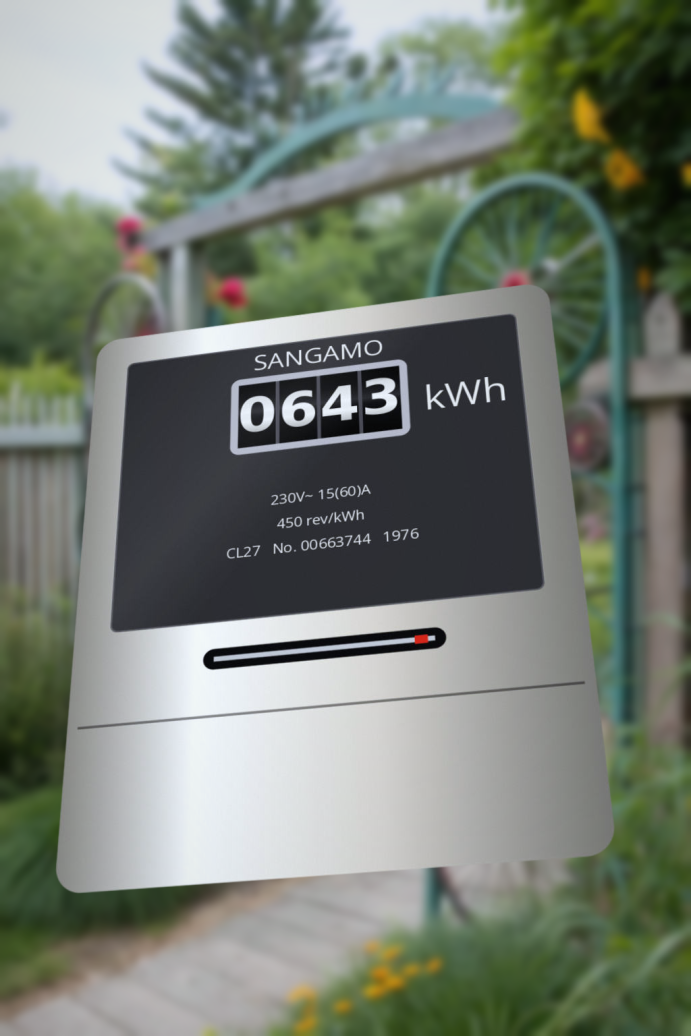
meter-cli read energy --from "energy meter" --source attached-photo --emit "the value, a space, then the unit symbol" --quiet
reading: 643 kWh
